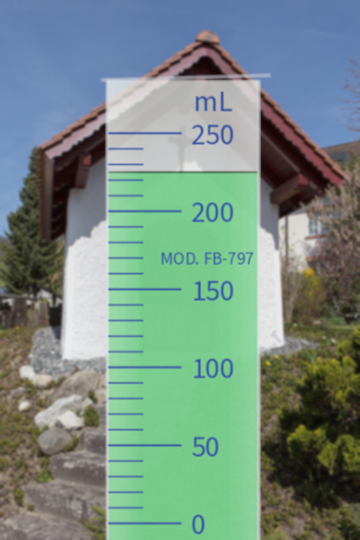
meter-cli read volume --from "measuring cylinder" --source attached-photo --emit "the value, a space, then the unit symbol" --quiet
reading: 225 mL
